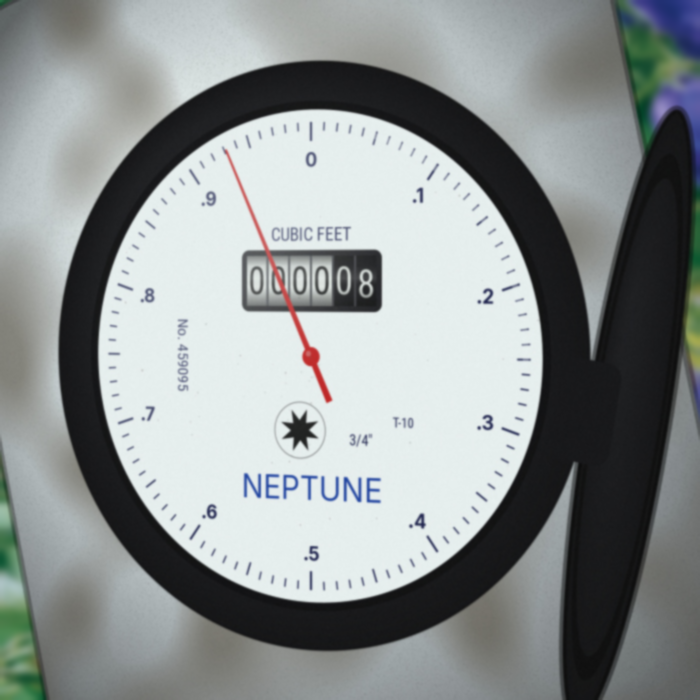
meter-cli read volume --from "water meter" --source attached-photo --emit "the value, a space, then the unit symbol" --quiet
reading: 7.93 ft³
